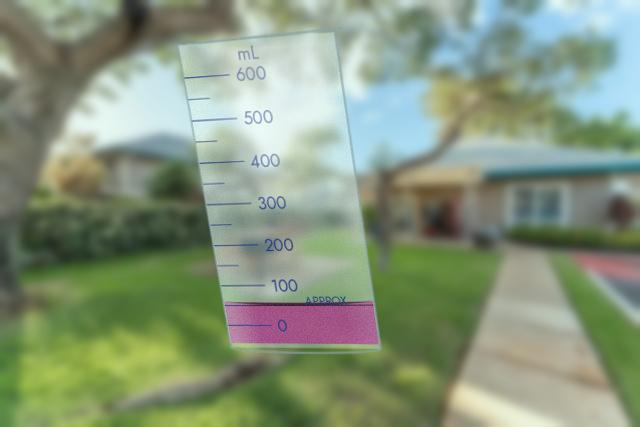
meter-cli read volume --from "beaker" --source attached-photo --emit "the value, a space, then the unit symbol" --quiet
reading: 50 mL
